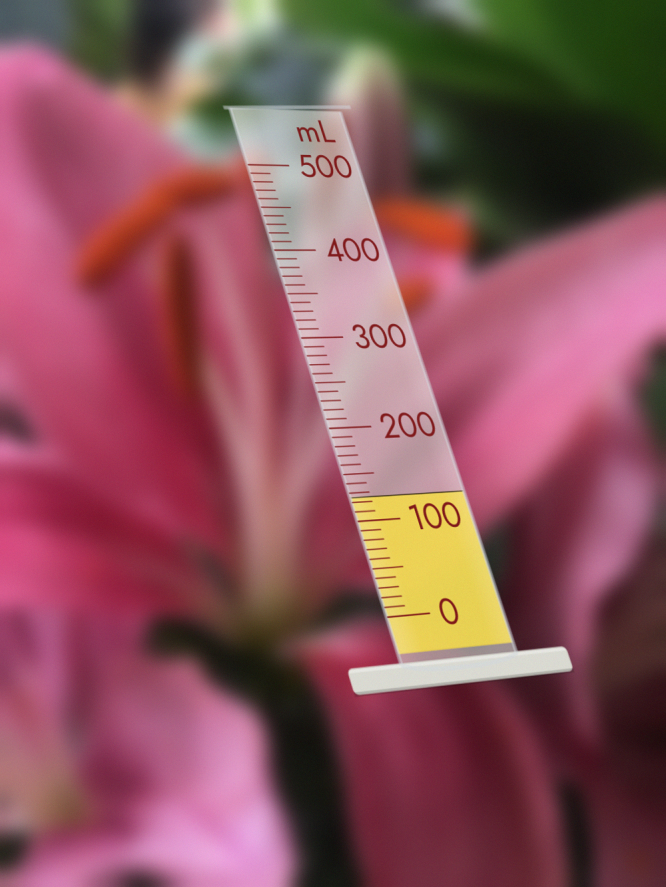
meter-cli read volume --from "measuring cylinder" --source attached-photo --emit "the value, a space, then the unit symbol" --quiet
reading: 125 mL
